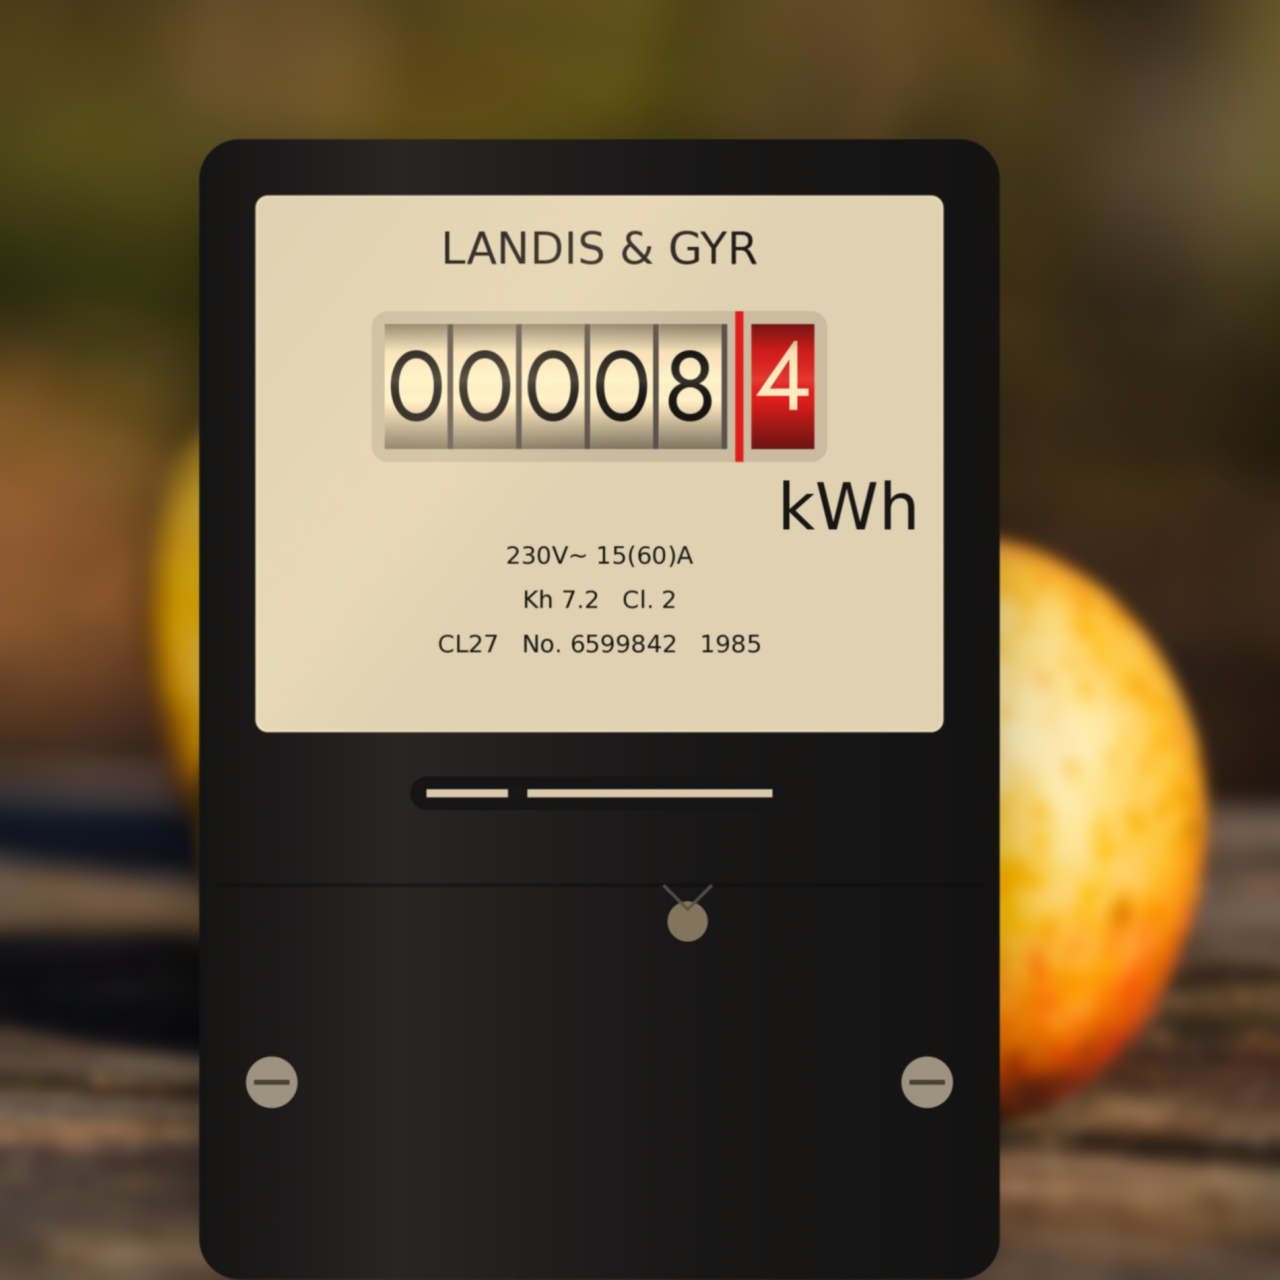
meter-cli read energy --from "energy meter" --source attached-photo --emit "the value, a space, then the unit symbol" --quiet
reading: 8.4 kWh
